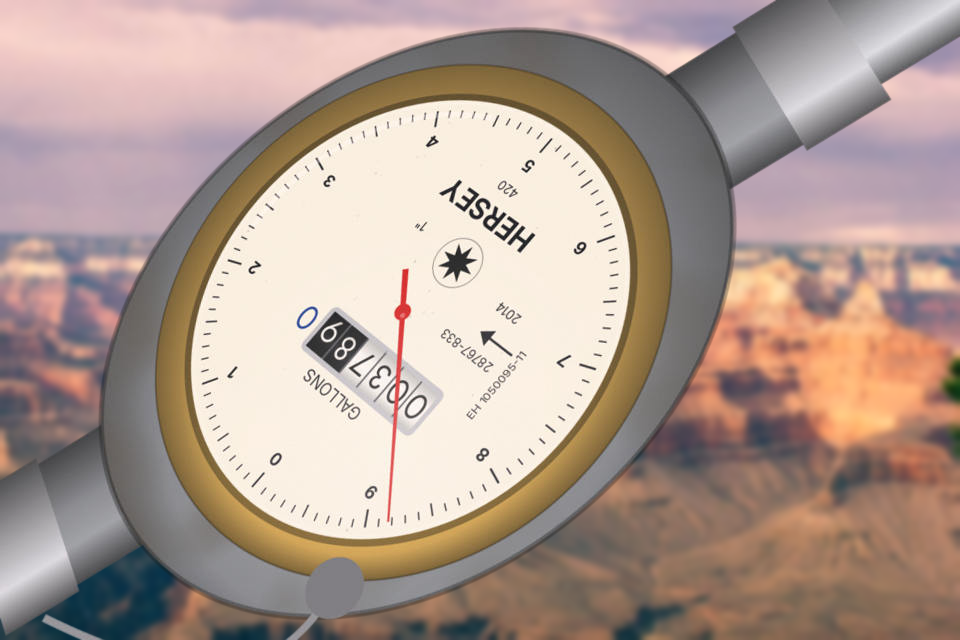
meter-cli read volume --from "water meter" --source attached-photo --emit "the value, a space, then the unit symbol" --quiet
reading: 37888.8 gal
